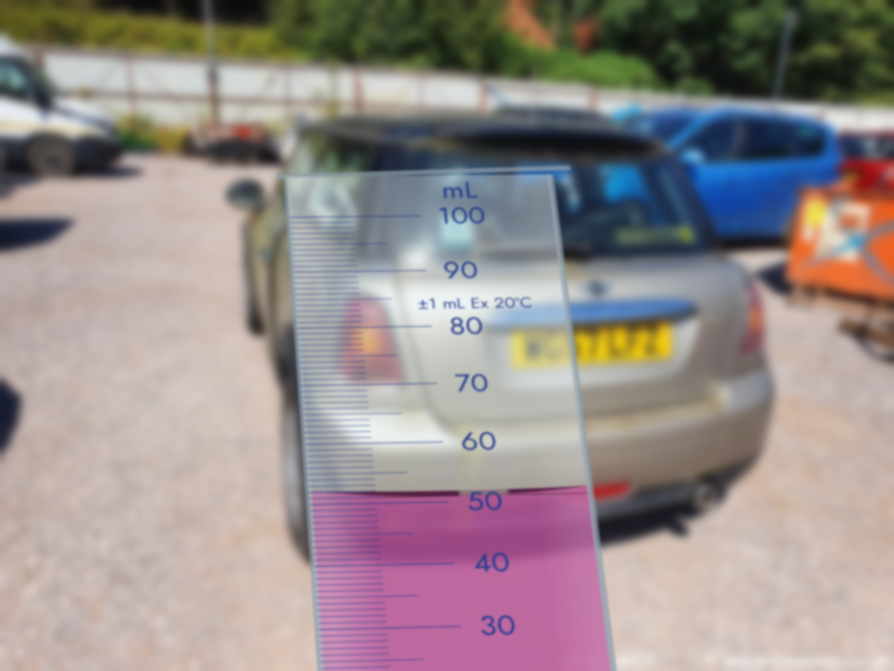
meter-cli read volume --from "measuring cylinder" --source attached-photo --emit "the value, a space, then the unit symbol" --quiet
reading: 51 mL
